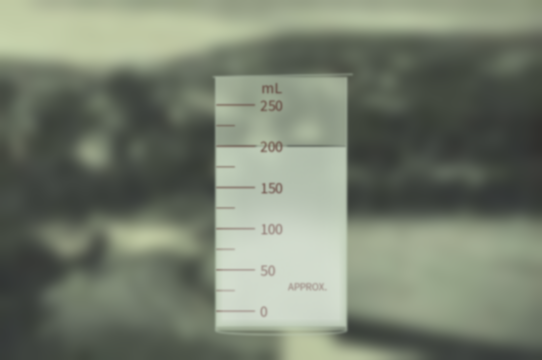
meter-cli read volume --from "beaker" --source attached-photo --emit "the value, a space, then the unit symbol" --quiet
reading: 200 mL
